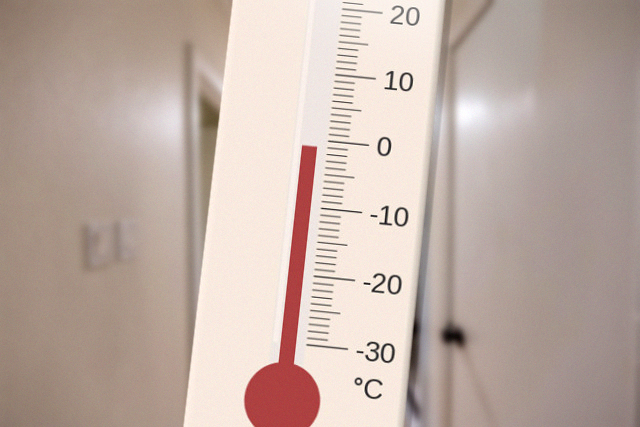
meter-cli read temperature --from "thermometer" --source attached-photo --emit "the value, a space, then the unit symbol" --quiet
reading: -1 °C
